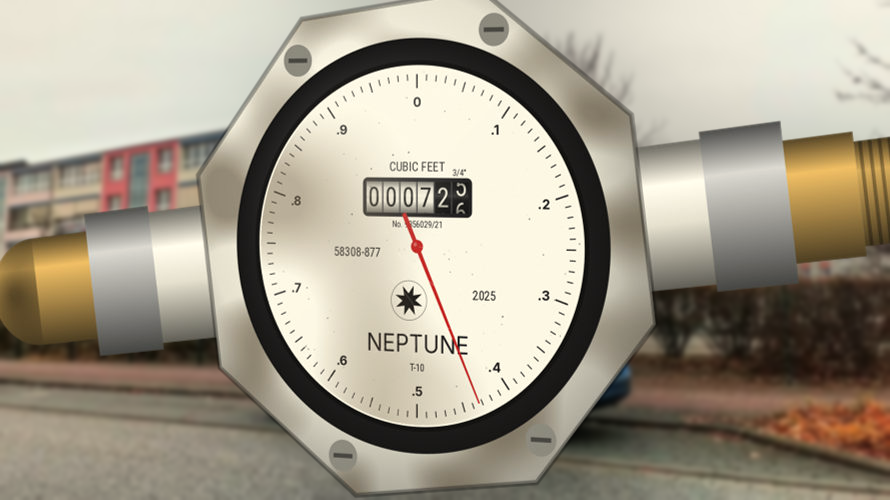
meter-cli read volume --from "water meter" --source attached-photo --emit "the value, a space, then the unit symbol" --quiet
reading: 725.43 ft³
